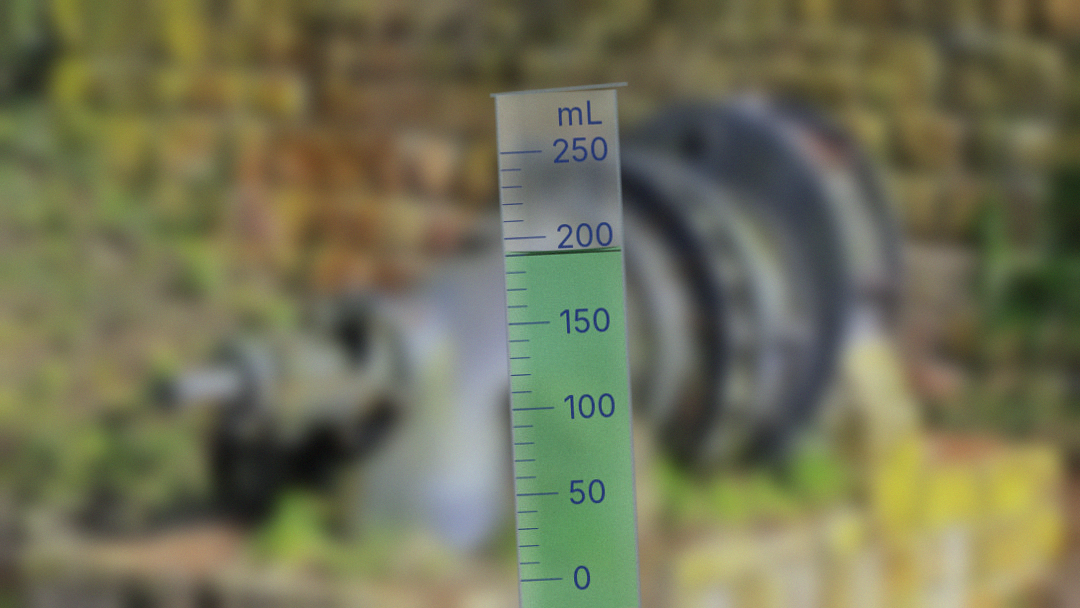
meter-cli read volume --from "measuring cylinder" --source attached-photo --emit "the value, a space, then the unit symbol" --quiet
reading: 190 mL
